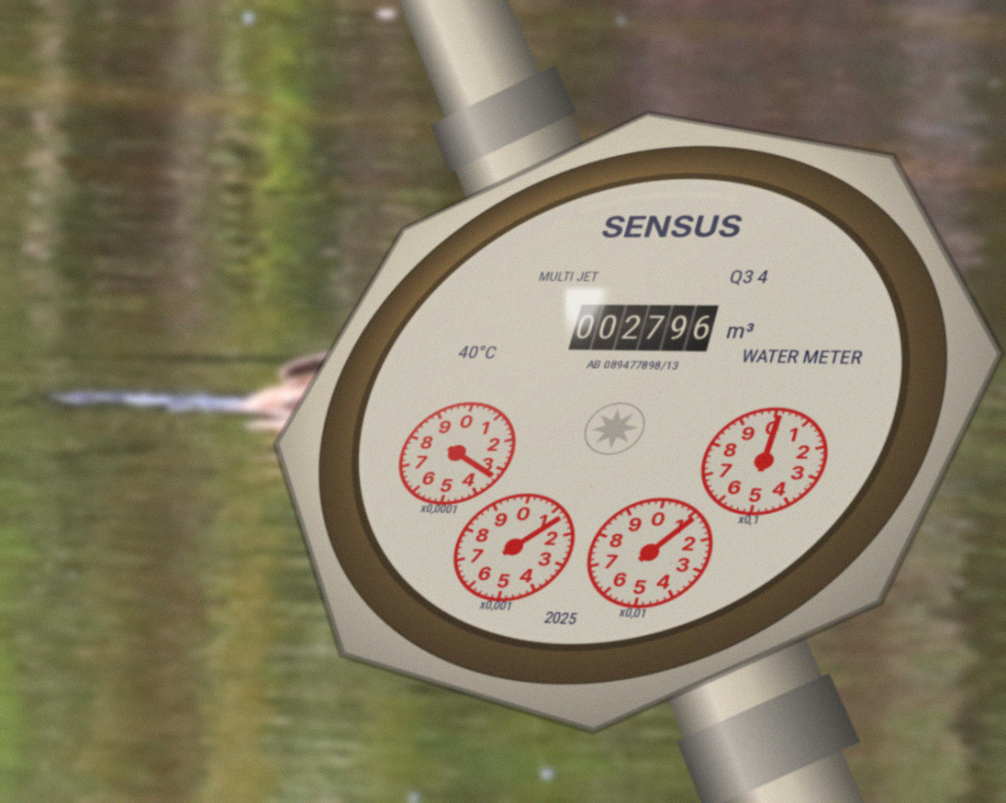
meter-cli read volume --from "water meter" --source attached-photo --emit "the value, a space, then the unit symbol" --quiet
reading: 2796.0113 m³
